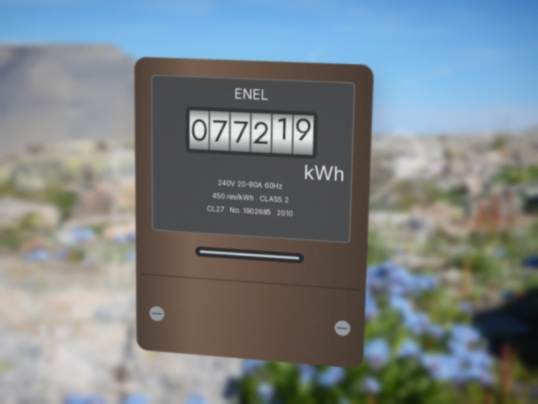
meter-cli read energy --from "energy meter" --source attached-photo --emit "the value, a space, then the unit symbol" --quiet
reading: 77219 kWh
